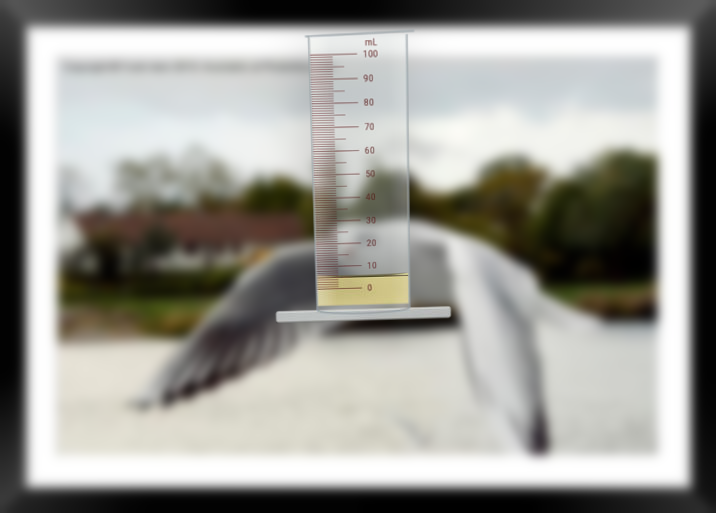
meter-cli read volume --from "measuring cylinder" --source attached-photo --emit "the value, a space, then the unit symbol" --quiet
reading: 5 mL
